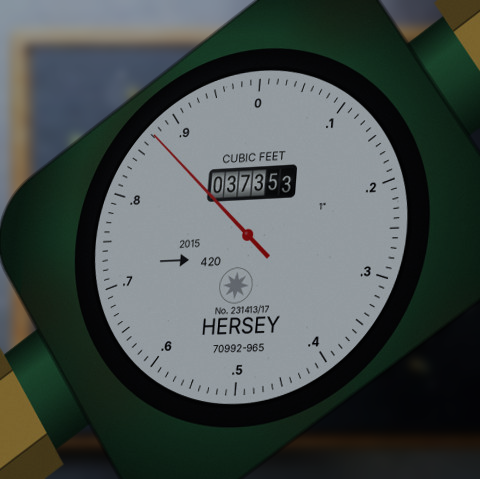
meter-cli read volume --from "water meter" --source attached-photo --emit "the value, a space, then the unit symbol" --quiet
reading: 37352.87 ft³
